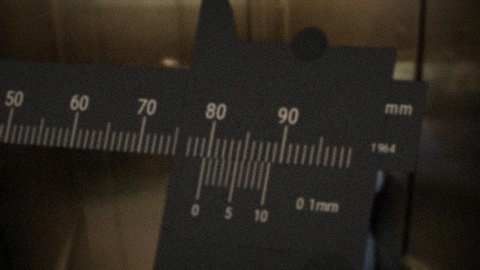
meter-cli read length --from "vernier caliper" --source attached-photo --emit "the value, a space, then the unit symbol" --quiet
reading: 79.5 mm
